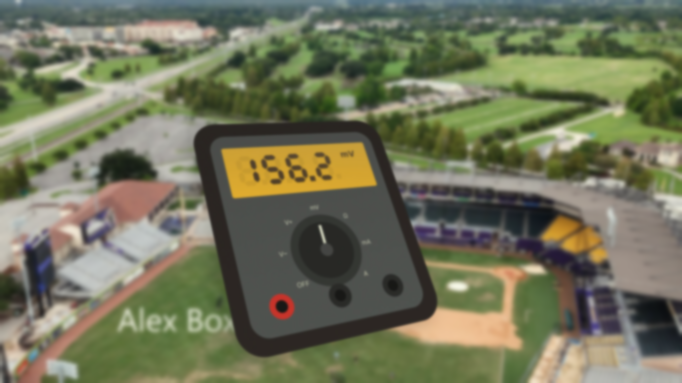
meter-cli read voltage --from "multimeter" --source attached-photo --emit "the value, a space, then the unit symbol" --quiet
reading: 156.2 mV
